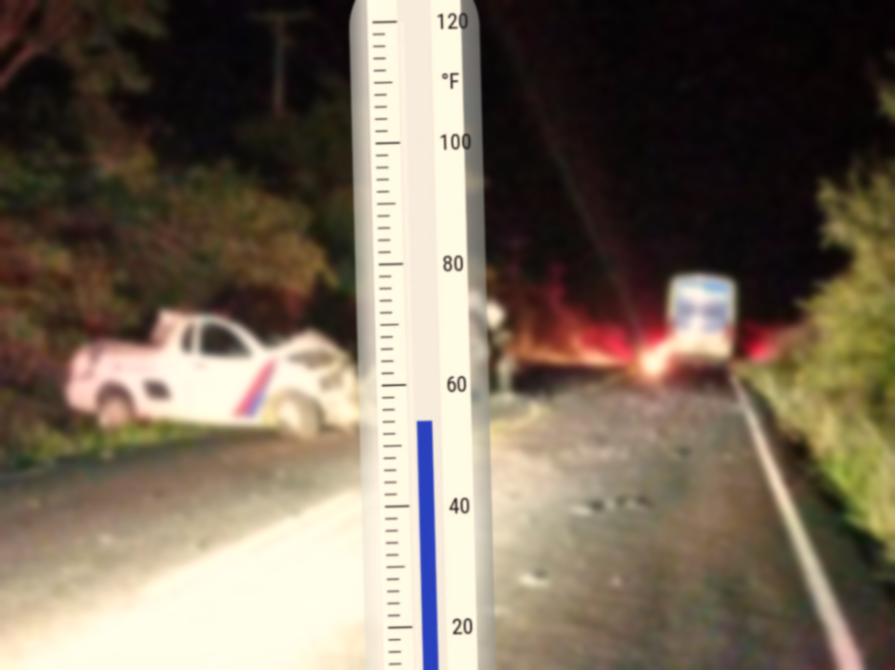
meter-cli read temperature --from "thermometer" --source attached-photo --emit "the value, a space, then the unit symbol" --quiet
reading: 54 °F
